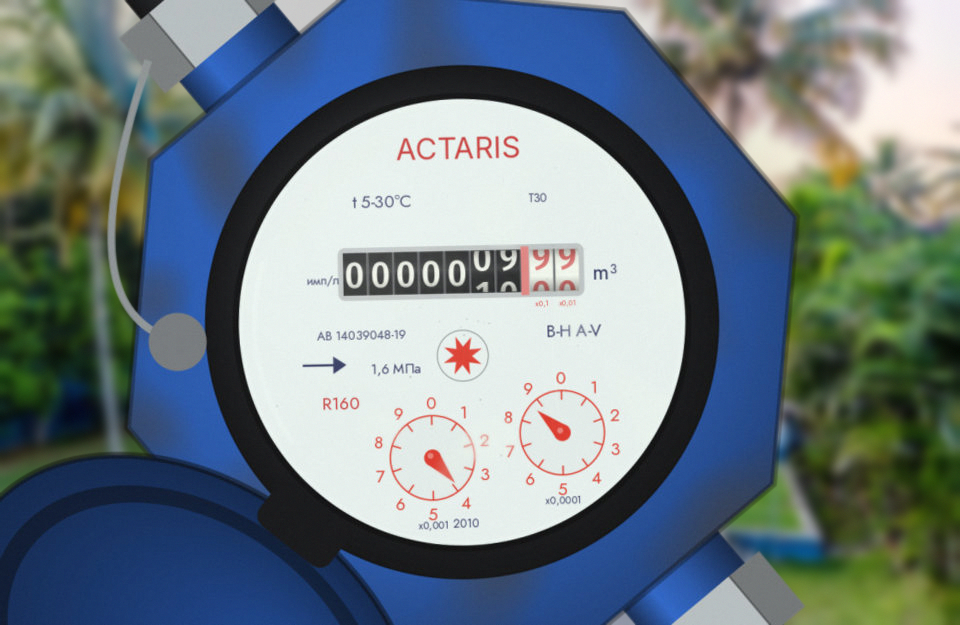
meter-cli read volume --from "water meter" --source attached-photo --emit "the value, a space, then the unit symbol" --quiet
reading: 9.9938 m³
